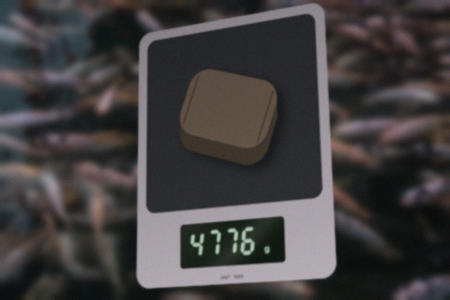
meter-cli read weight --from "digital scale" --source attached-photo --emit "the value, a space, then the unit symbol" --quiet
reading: 4776 g
